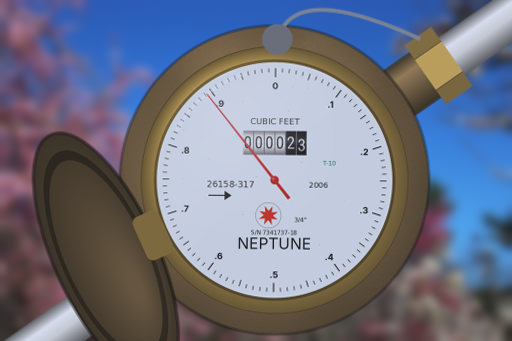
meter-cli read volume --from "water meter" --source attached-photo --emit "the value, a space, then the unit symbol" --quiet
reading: 22.89 ft³
